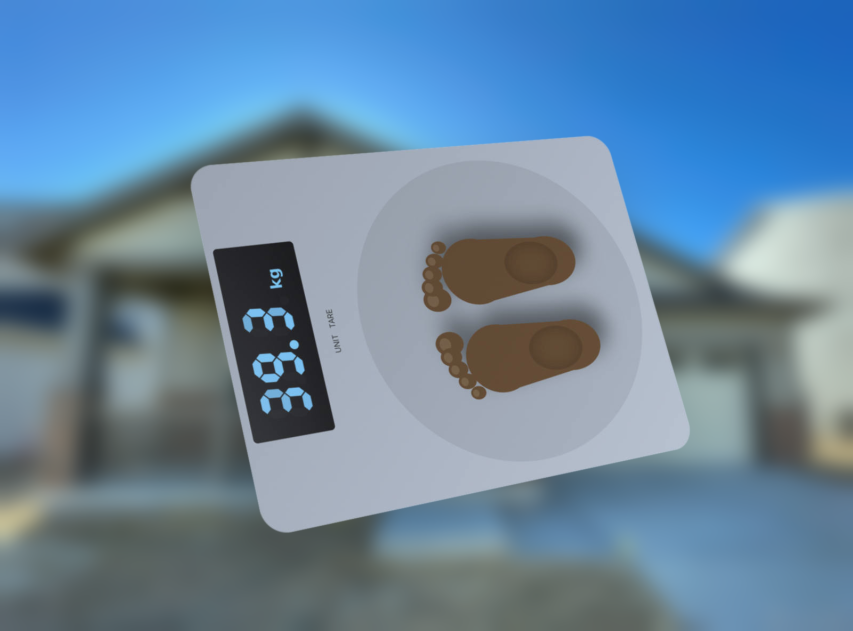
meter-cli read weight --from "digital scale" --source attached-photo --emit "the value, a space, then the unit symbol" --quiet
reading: 39.3 kg
